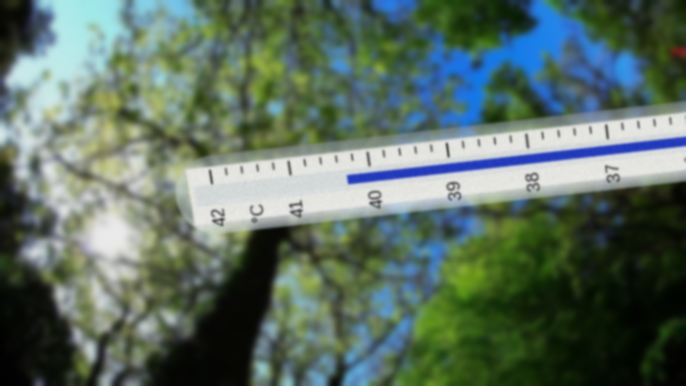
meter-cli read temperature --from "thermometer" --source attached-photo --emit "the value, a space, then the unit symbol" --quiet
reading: 40.3 °C
